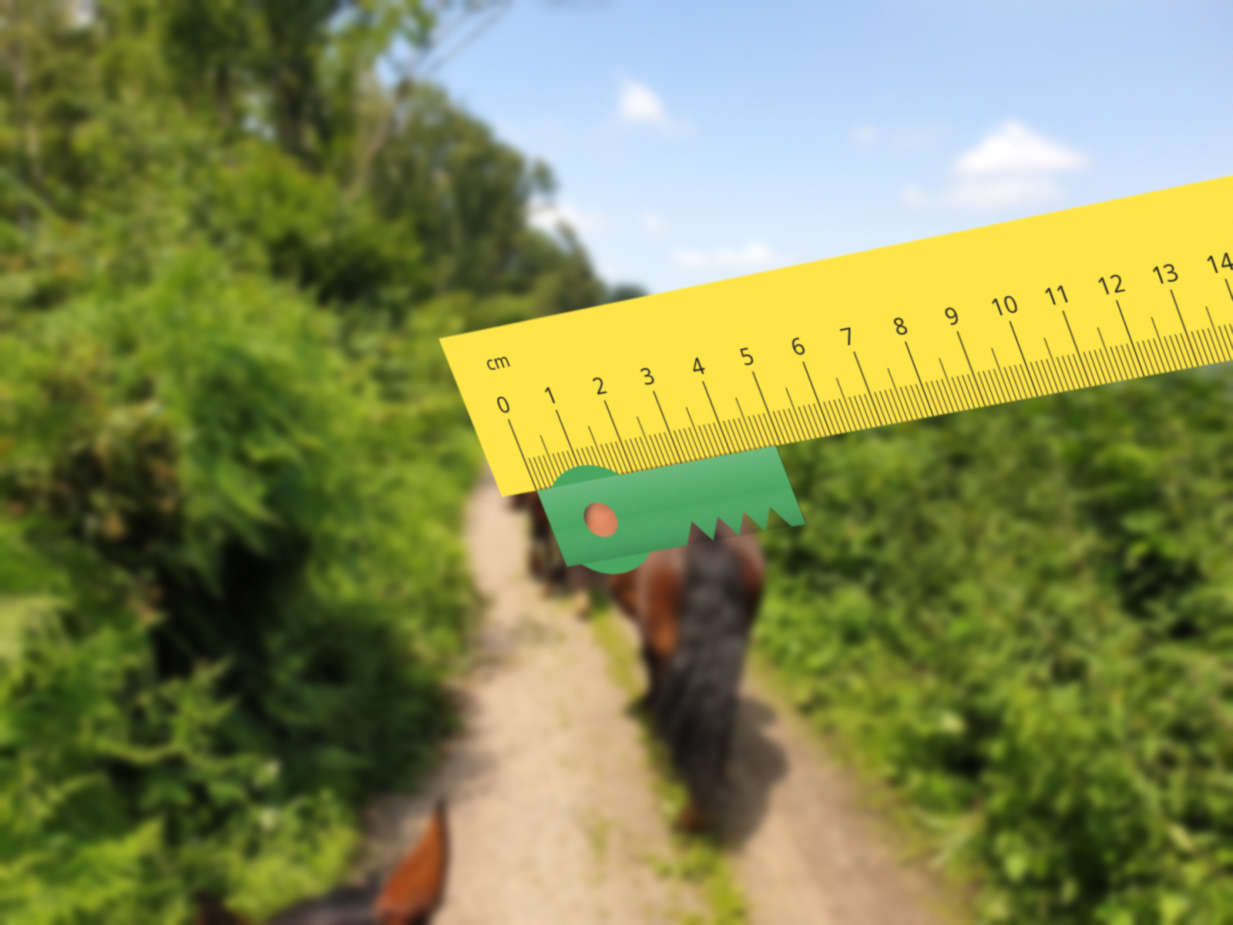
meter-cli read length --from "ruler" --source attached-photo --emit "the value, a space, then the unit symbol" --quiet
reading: 4.9 cm
